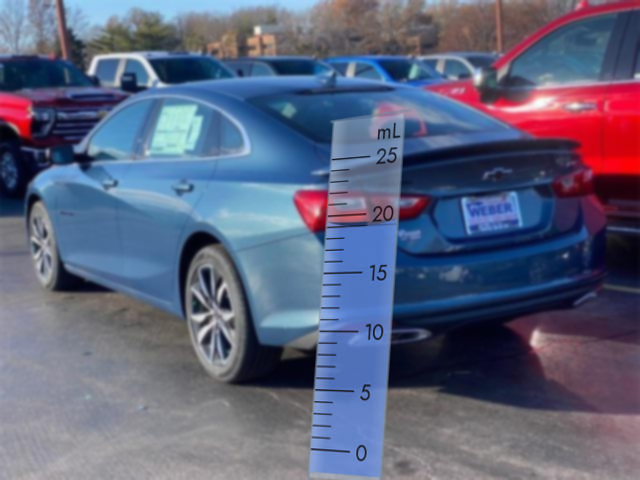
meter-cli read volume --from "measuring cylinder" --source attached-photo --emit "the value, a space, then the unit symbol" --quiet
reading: 19 mL
